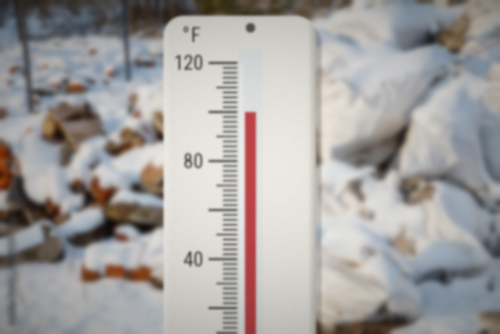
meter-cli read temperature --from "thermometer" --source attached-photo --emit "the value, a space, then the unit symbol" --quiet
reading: 100 °F
